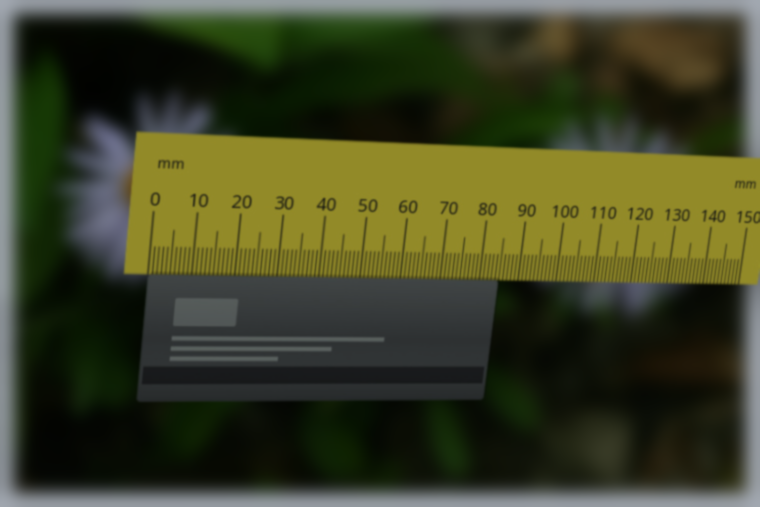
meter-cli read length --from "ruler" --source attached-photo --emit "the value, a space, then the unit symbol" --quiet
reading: 85 mm
